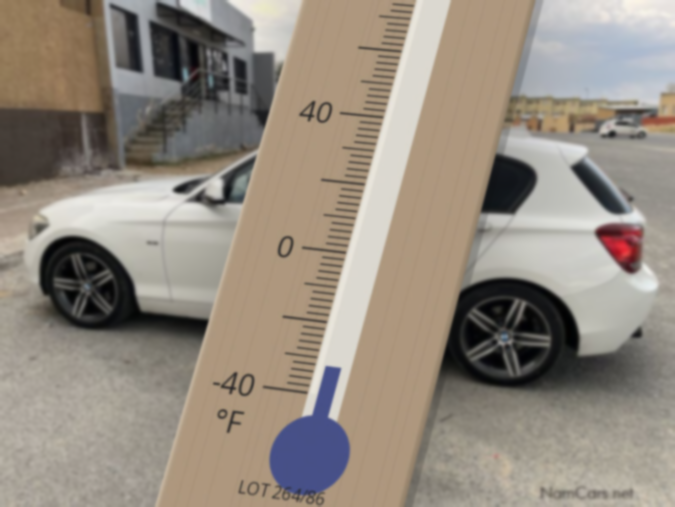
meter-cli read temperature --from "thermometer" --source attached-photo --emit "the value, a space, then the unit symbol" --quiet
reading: -32 °F
